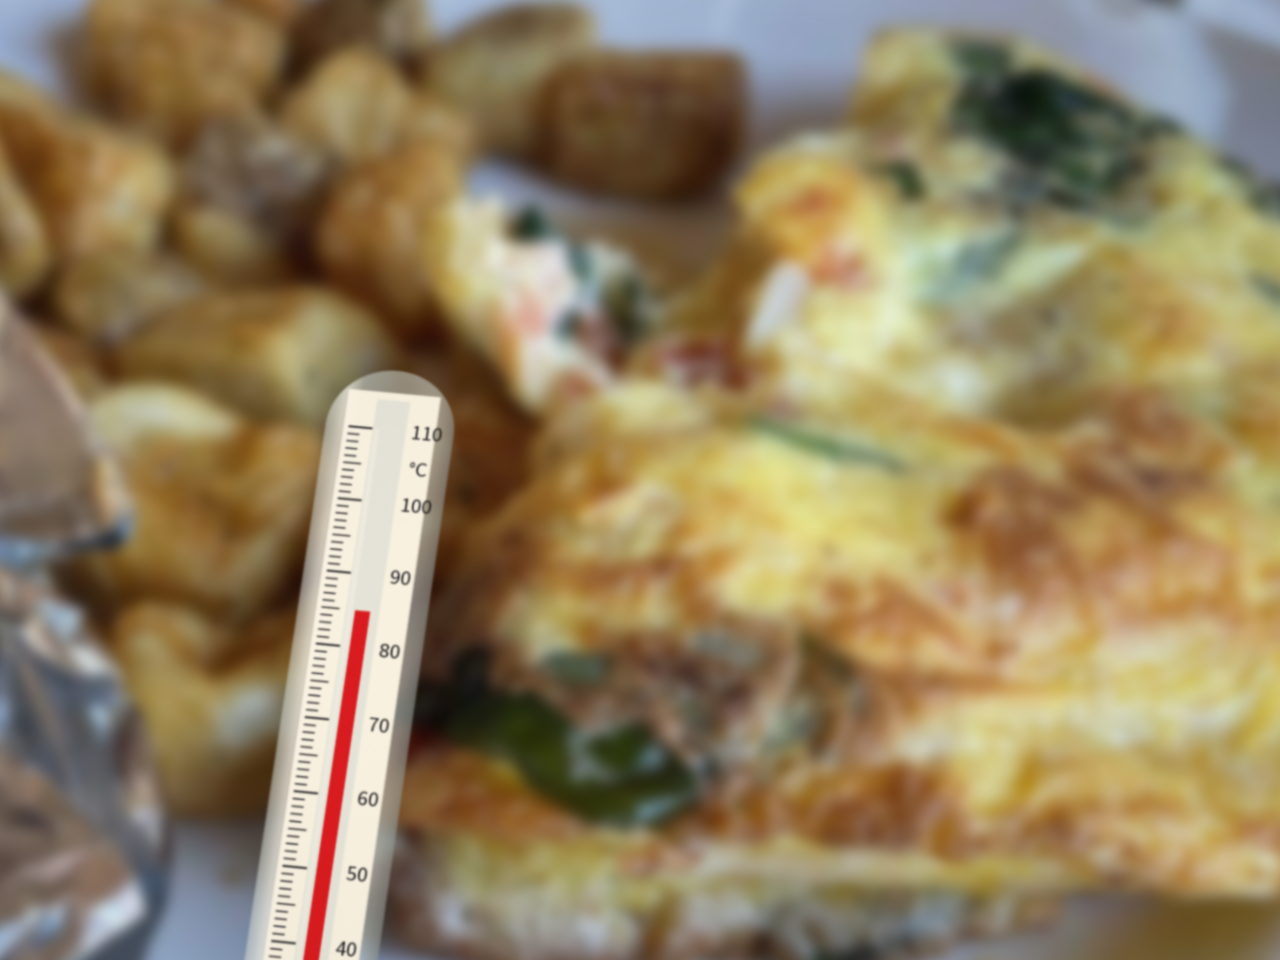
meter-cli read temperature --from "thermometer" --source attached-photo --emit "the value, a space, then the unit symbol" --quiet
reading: 85 °C
